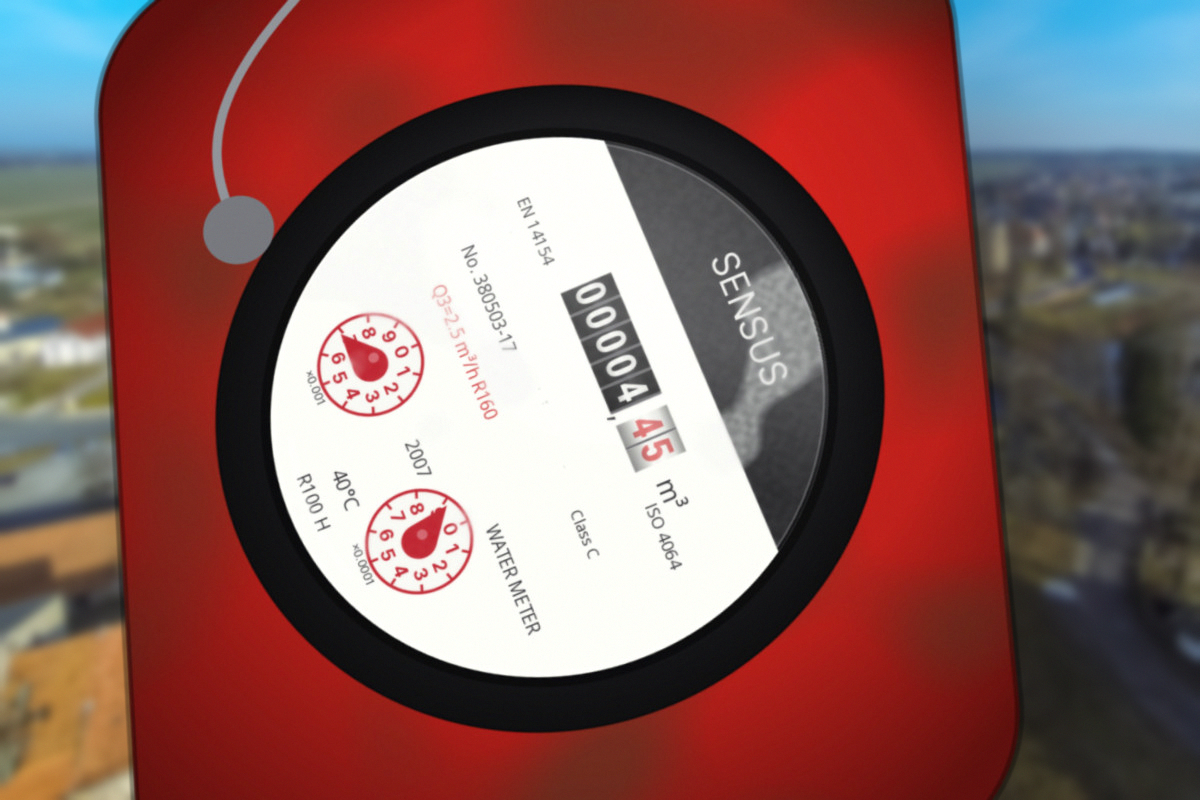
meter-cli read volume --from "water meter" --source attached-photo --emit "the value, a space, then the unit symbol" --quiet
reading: 4.4569 m³
